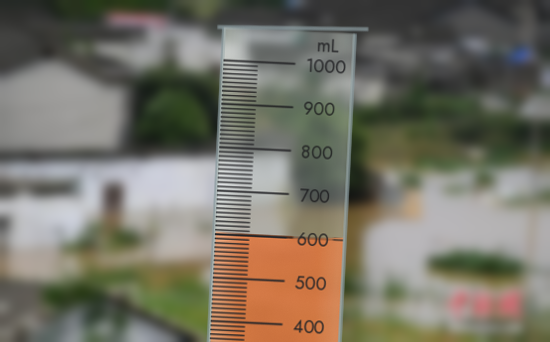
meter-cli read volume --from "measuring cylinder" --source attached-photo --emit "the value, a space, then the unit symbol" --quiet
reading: 600 mL
